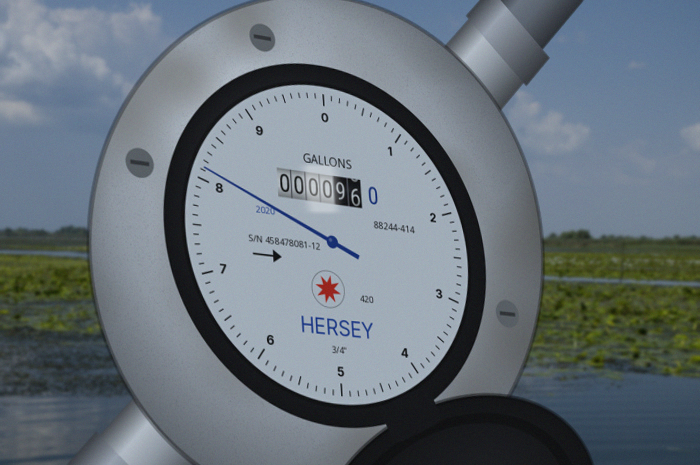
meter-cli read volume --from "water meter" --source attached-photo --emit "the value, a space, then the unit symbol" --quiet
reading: 958.1 gal
